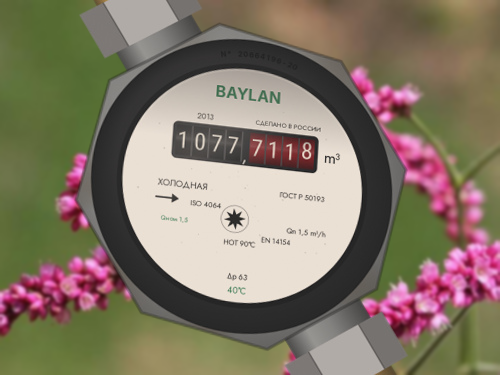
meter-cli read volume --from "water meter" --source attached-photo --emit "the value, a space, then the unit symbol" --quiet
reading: 1077.7118 m³
